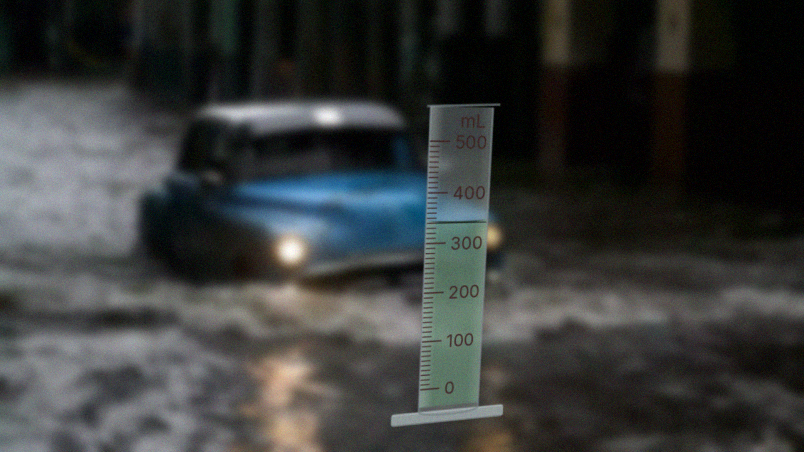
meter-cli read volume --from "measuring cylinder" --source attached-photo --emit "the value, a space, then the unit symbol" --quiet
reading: 340 mL
